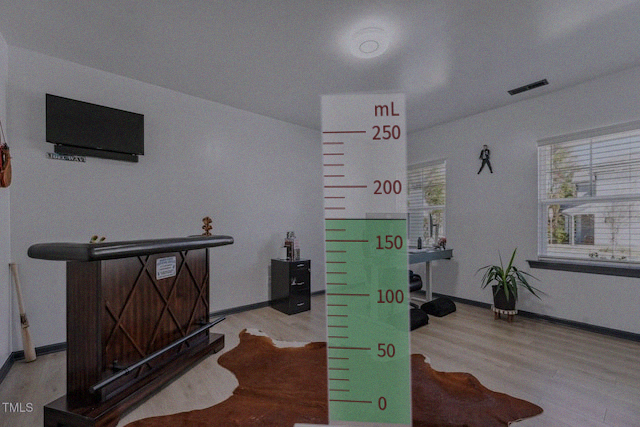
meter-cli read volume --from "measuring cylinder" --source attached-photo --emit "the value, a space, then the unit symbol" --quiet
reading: 170 mL
